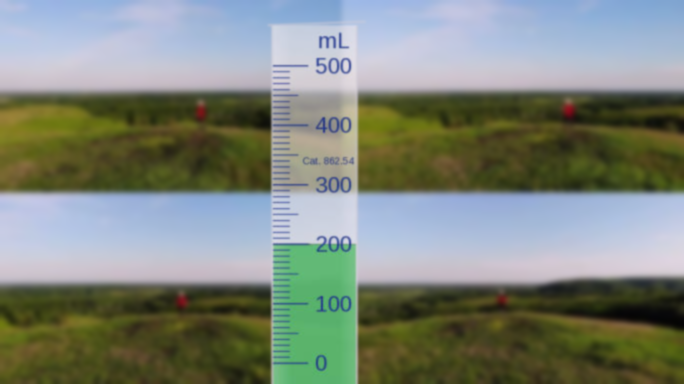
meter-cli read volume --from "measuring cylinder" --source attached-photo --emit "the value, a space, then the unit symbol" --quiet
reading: 200 mL
